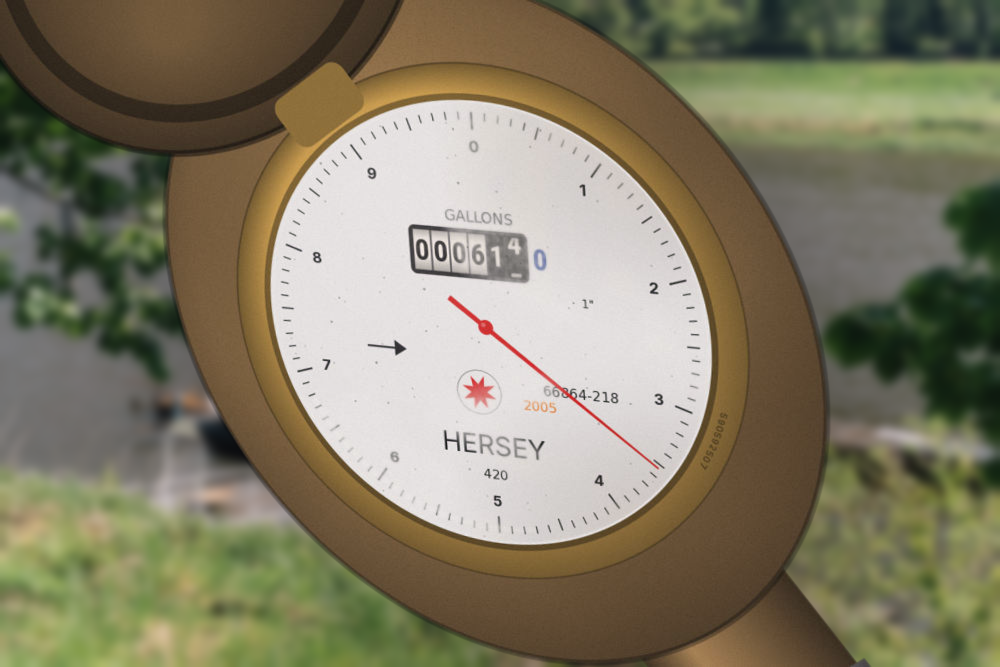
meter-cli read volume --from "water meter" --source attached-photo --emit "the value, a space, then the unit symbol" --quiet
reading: 6143.5 gal
